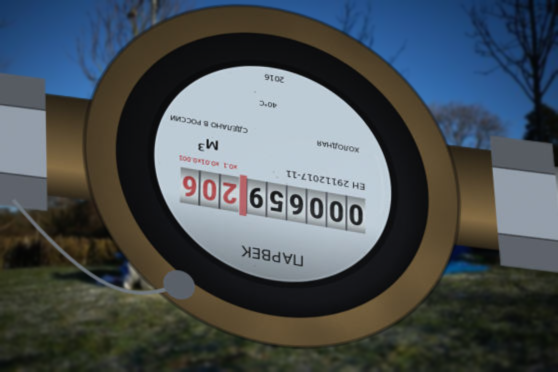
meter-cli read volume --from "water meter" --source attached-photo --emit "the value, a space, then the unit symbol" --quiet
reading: 659.206 m³
